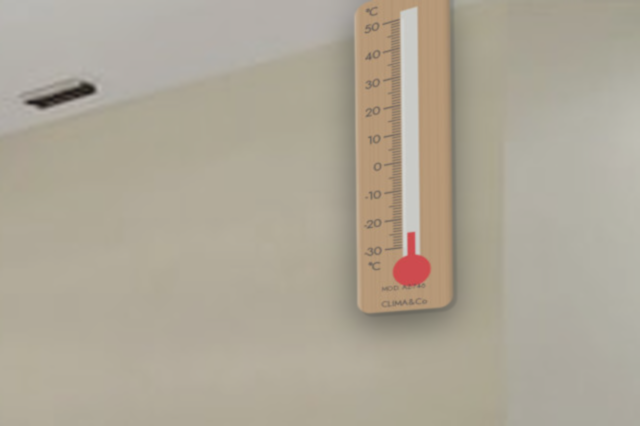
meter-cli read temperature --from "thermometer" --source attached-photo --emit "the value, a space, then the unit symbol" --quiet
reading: -25 °C
